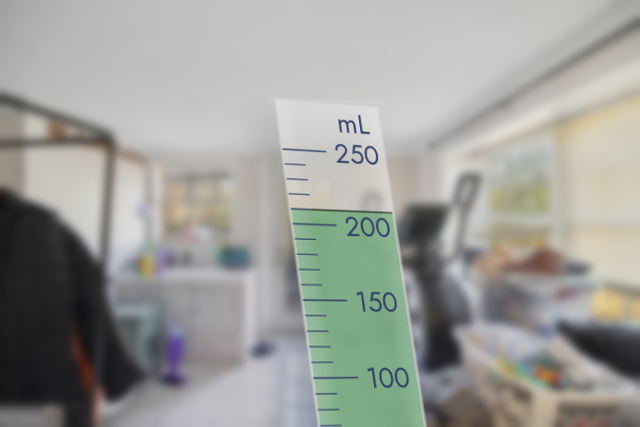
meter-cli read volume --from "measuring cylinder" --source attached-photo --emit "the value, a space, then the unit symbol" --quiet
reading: 210 mL
